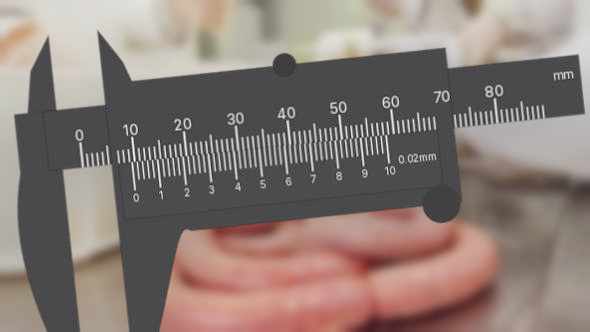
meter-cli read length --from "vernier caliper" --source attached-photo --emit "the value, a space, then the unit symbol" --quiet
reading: 9.5 mm
